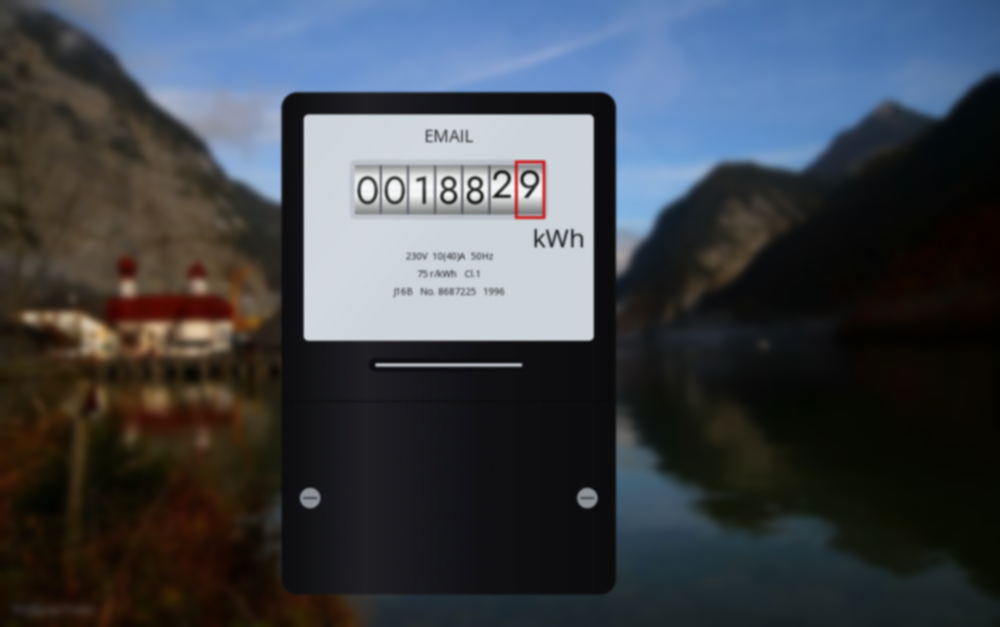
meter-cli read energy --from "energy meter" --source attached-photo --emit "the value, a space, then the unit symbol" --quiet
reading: 1882.9 kWh
